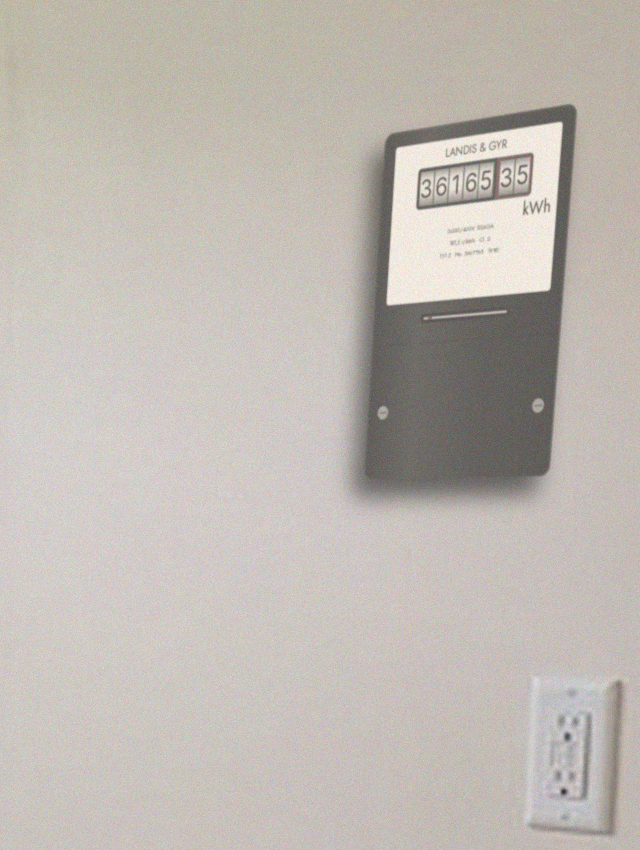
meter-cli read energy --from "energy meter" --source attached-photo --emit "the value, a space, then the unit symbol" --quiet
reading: 36165.35 kWh
